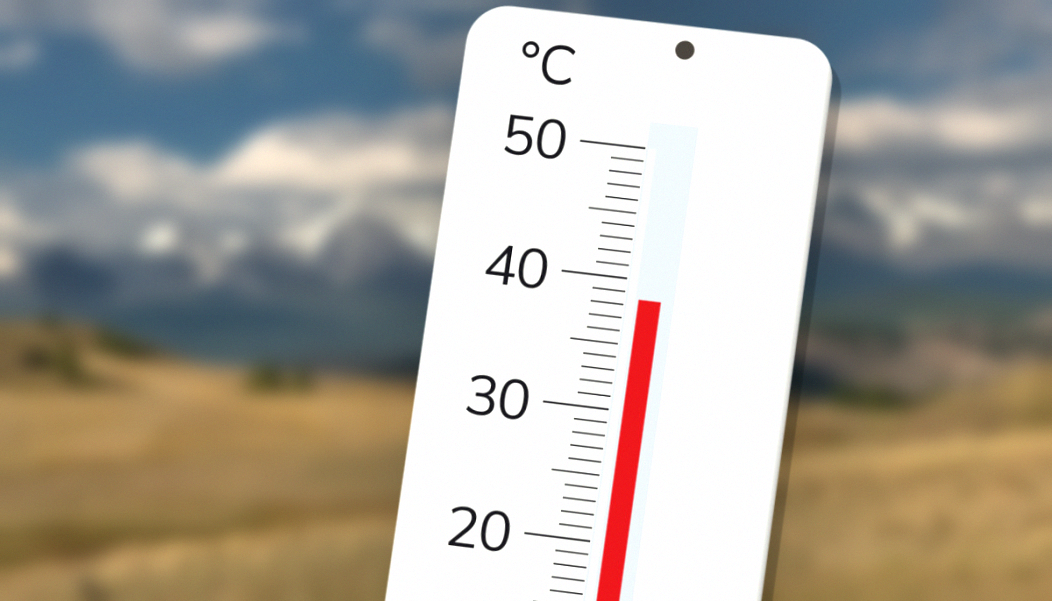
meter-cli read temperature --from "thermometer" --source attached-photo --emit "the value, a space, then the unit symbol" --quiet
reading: 38.5 °C
